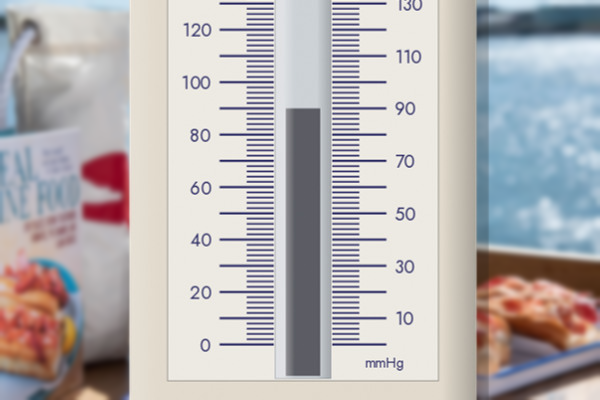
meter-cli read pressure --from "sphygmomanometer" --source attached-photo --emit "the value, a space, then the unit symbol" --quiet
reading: 90 mmHg
